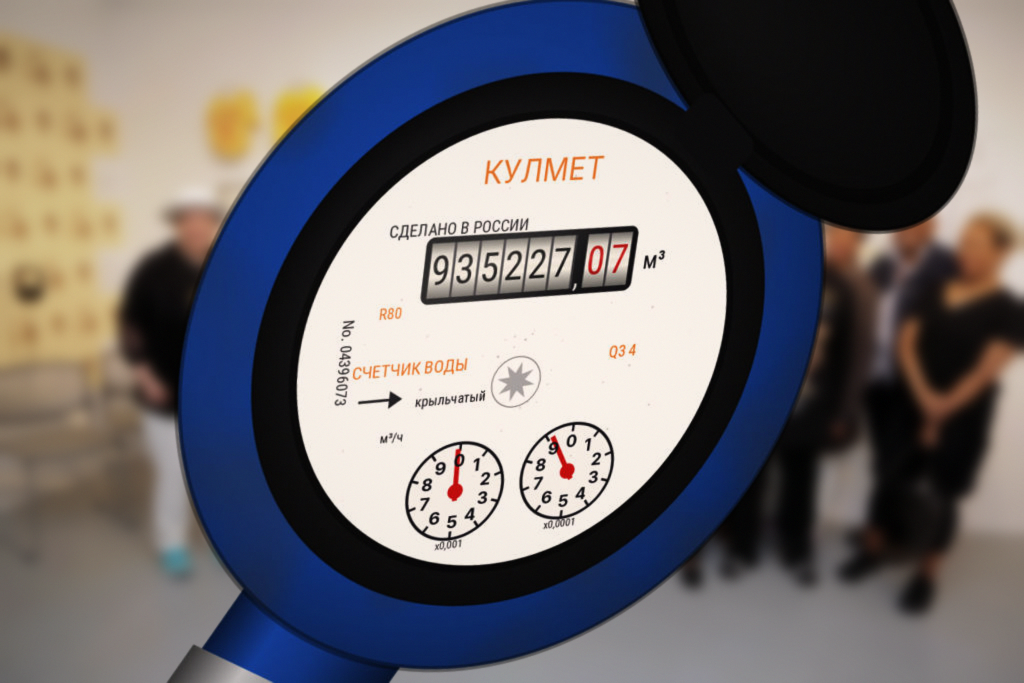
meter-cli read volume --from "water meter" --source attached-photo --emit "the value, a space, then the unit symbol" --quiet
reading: 935227.0699 m³
